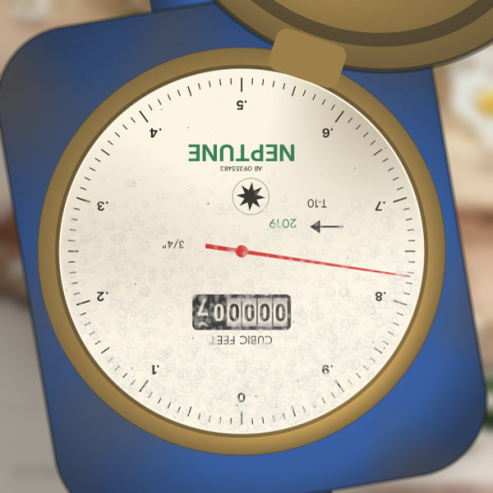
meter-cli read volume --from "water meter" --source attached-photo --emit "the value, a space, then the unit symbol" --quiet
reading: 6.77 ft³
